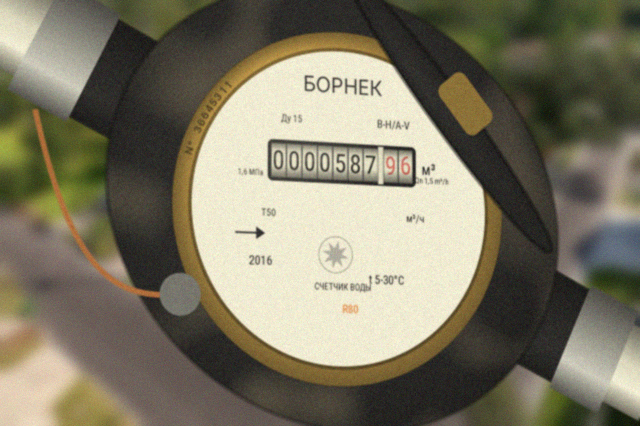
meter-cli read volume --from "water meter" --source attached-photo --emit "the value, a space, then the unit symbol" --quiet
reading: 587.96 m³
